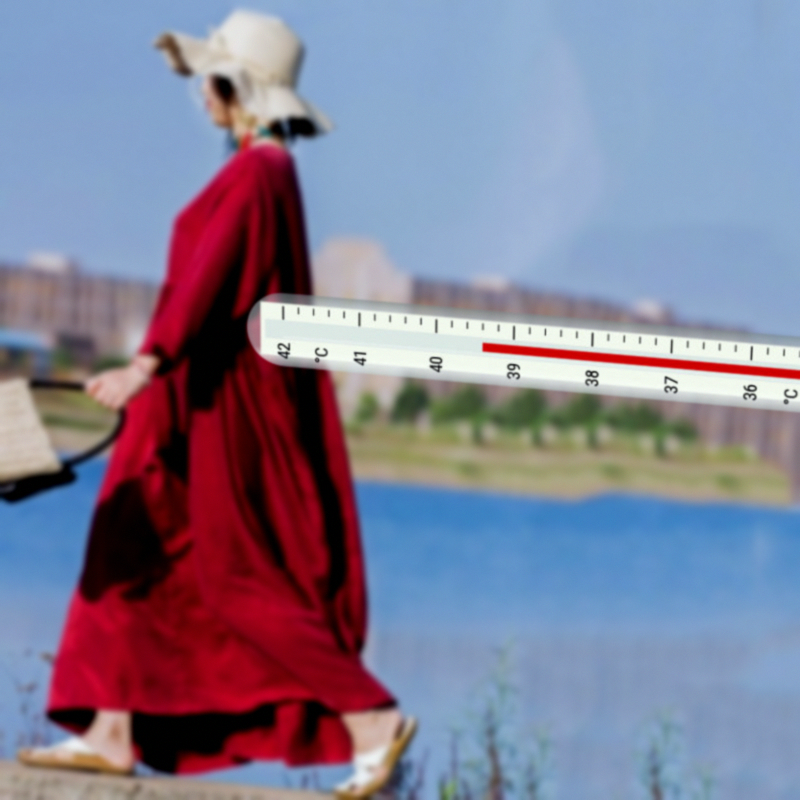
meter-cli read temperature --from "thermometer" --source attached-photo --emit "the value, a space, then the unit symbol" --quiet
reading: 39.4 °C
